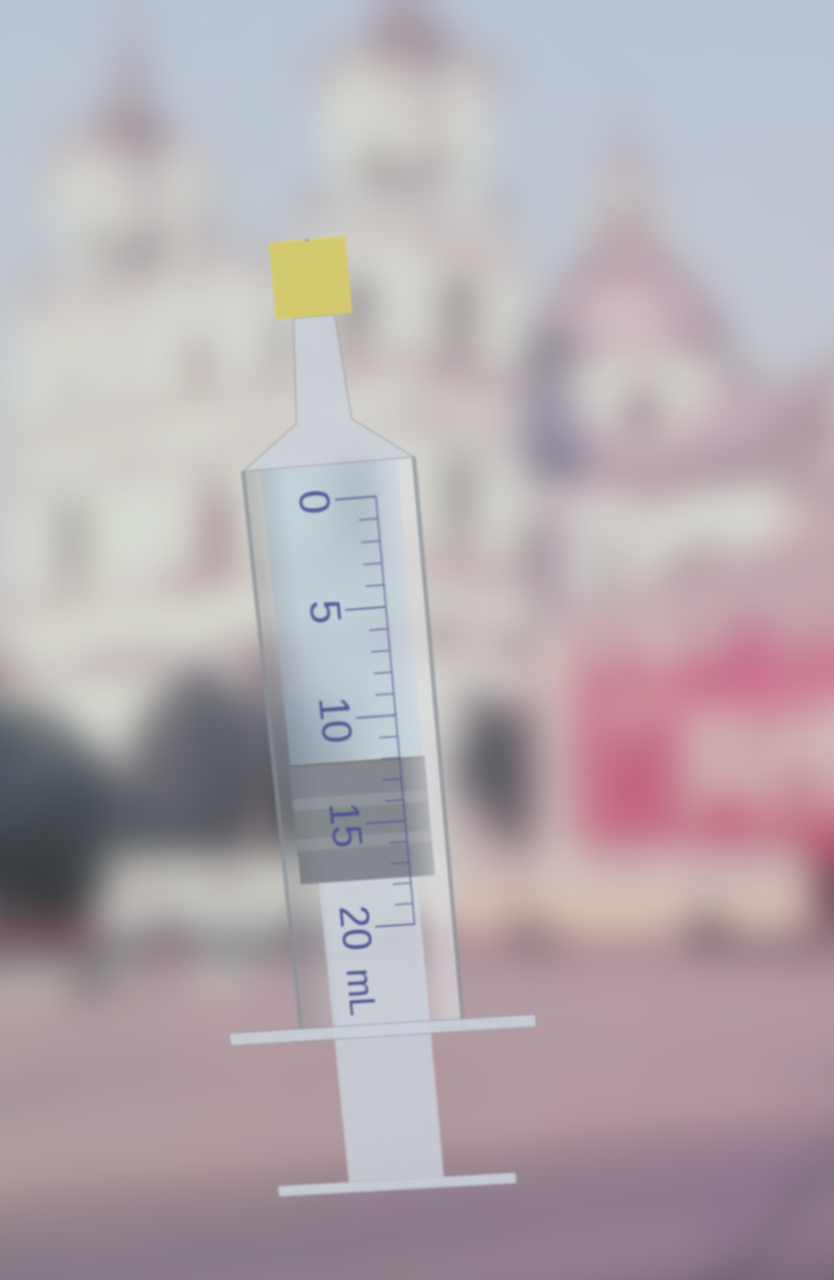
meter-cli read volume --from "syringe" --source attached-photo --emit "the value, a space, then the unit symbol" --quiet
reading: 12 mL
